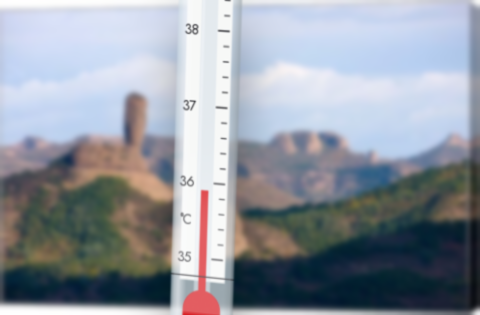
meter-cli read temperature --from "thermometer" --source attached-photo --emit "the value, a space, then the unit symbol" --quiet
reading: 35.9 °C
